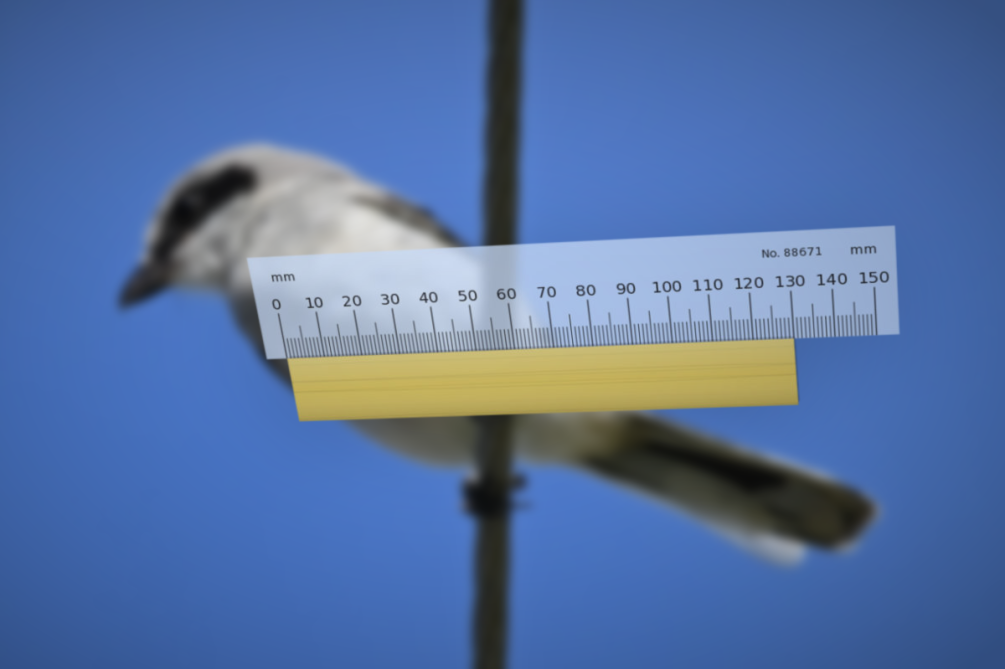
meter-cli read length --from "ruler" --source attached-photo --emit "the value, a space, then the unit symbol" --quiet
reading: 130 mm
